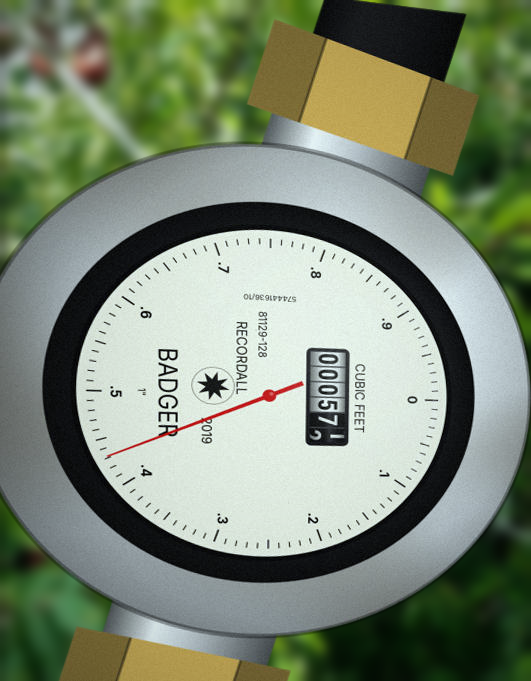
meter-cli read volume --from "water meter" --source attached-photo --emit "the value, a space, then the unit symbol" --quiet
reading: 571.43 ft³
